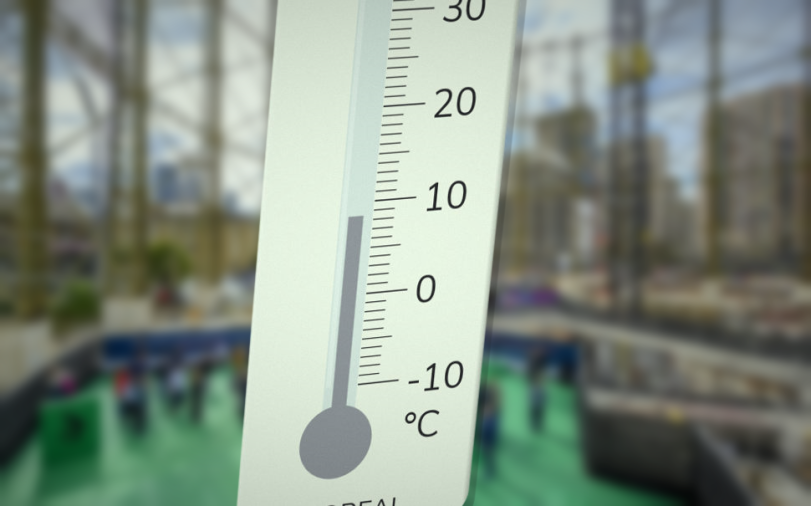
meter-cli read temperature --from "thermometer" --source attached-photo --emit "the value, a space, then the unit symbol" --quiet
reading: 8.5 °C
